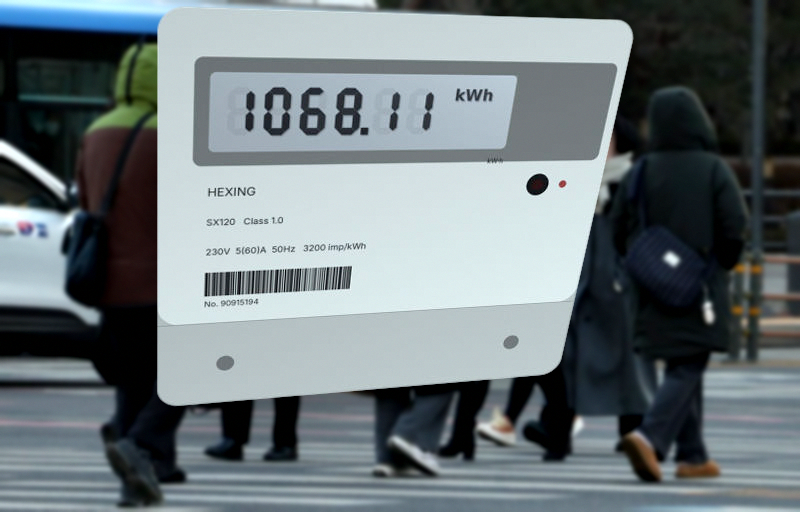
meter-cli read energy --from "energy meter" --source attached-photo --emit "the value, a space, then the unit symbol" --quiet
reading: 1068.11 kWh
